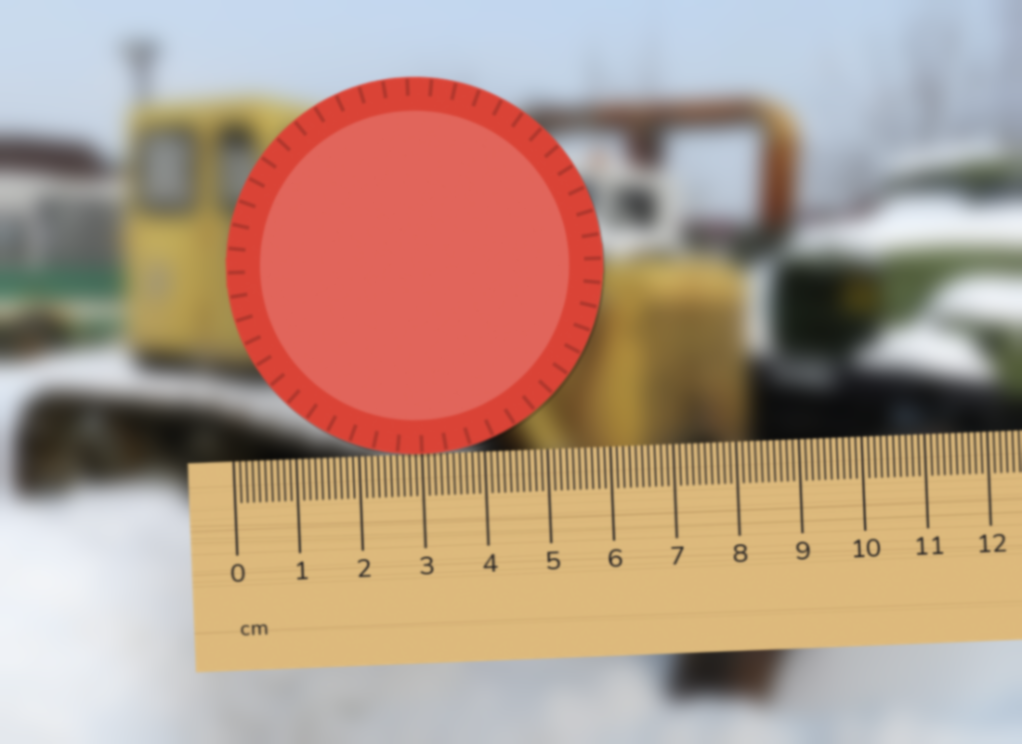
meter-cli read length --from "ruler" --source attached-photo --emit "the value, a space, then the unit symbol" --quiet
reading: 6 cm
